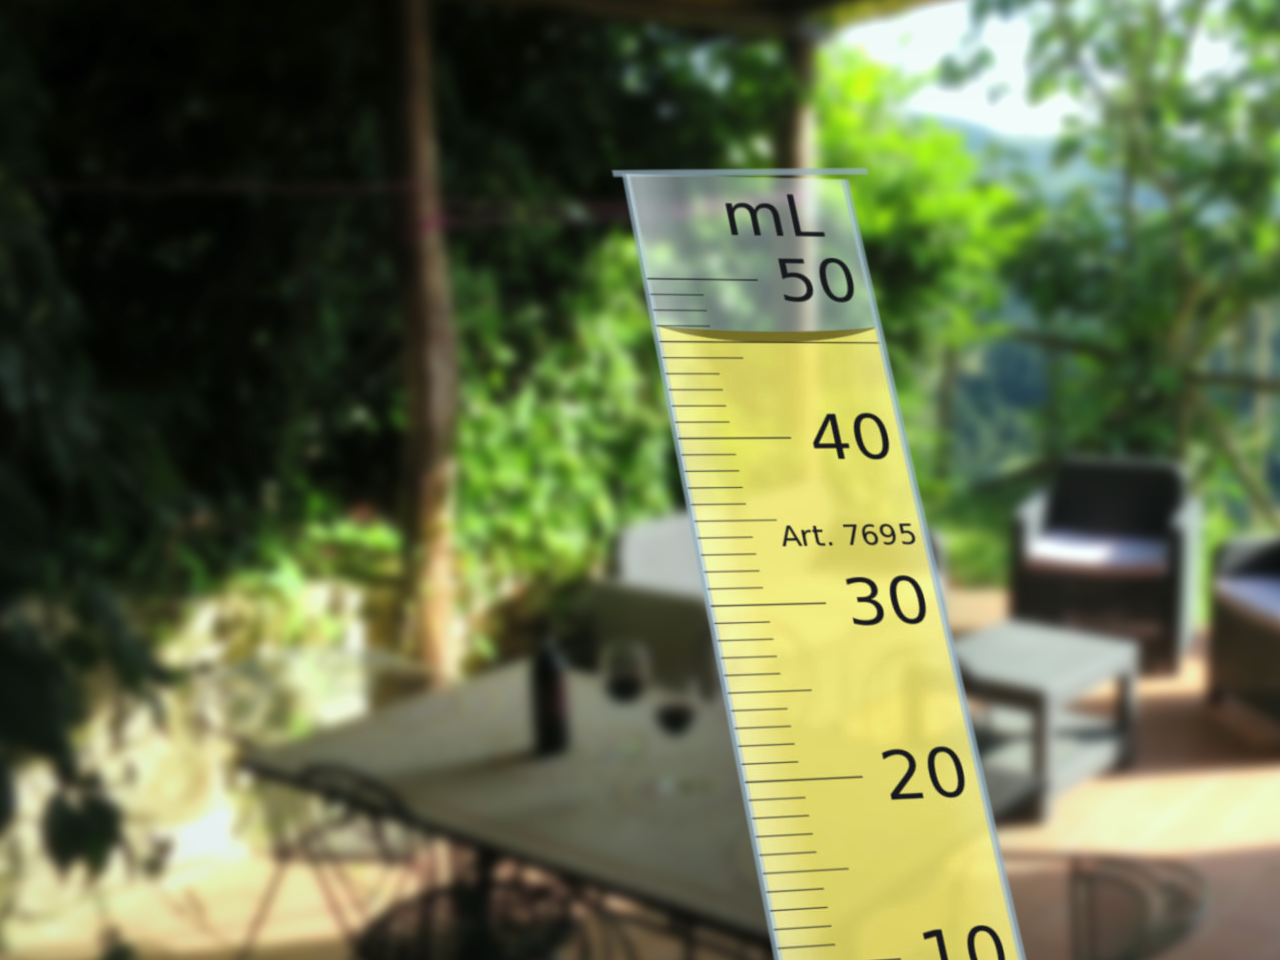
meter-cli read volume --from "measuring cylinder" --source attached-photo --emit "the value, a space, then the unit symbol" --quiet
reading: 46 mL
